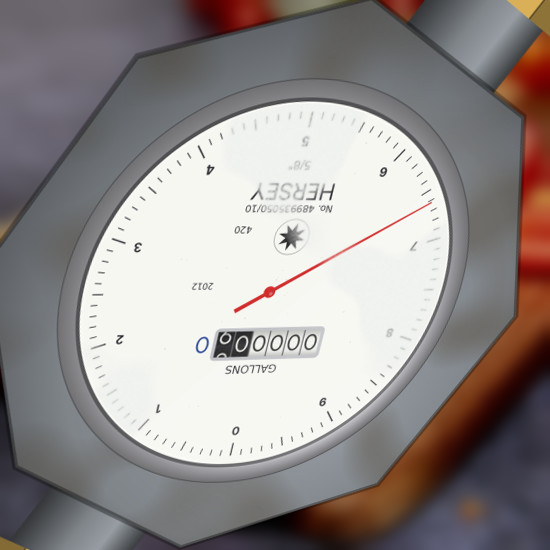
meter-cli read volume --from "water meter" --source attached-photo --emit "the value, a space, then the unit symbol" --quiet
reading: 86.6 gal
